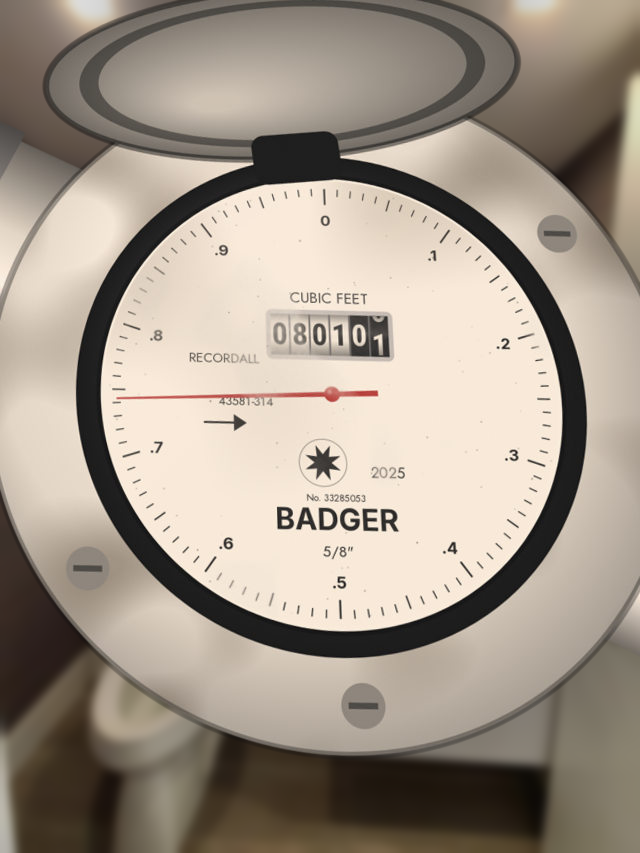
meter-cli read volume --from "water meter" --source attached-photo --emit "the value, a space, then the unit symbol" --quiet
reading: 80100.74 ft³
